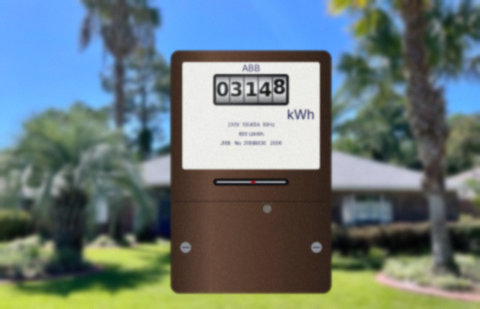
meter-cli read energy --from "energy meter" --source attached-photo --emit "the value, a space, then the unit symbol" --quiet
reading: 3148 kWh
